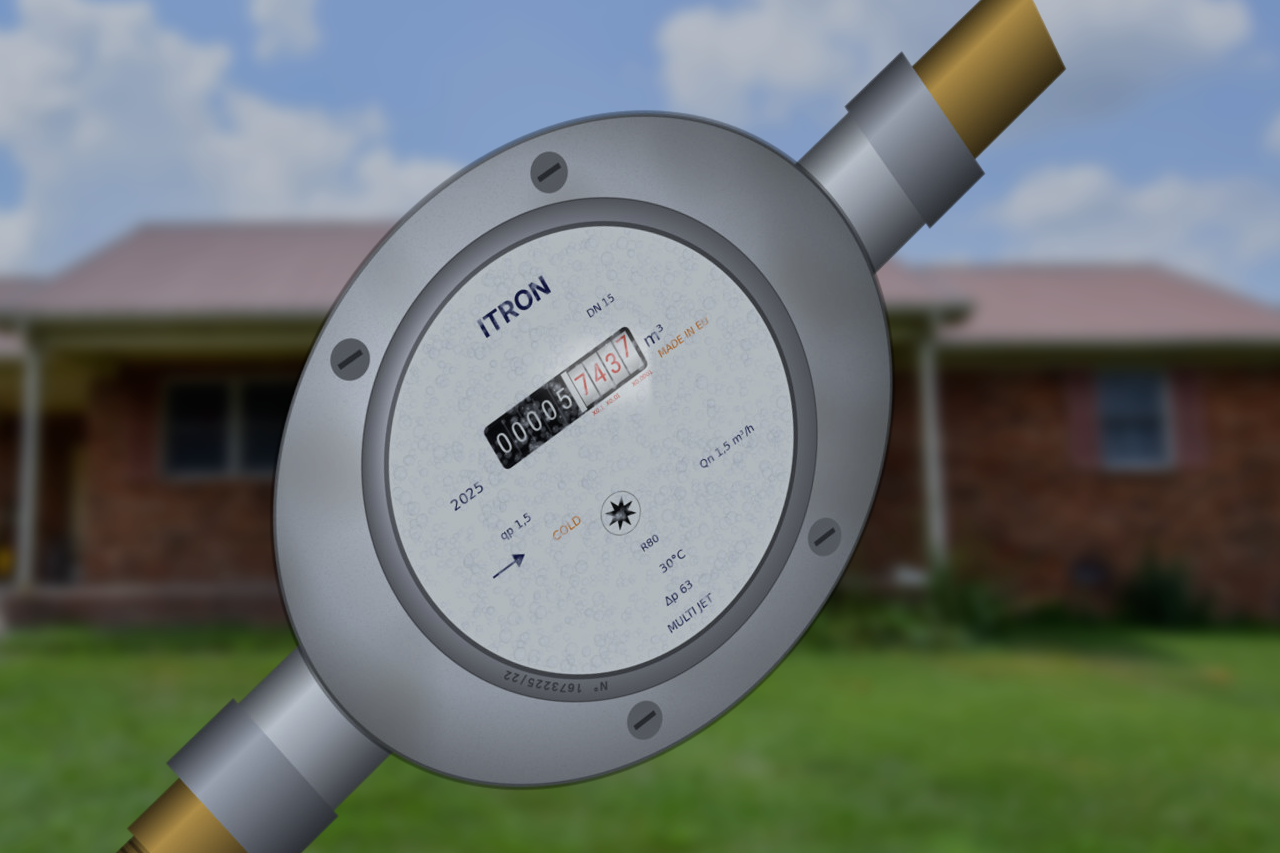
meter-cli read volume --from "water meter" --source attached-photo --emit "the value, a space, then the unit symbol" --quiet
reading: 5.7437 m³
